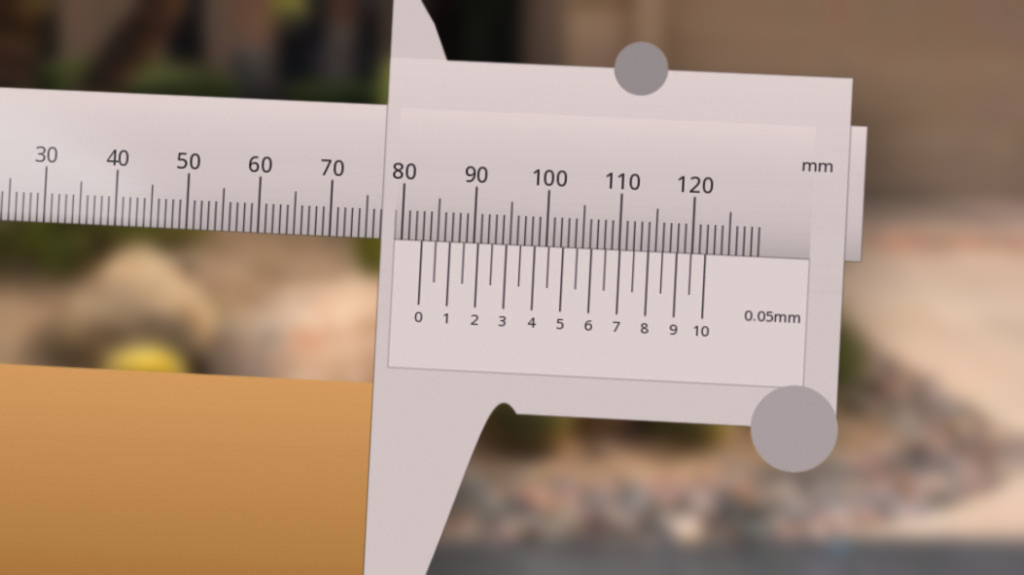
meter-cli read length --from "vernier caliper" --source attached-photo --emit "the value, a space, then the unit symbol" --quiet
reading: 82.8 mm
